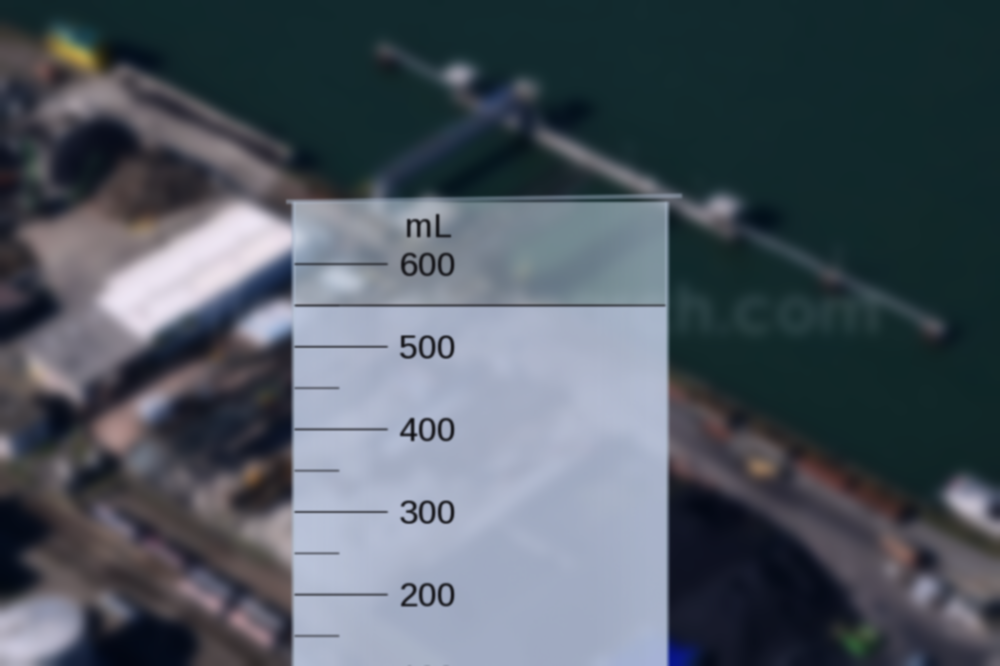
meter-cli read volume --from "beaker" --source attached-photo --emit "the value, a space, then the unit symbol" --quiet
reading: 550 mL
